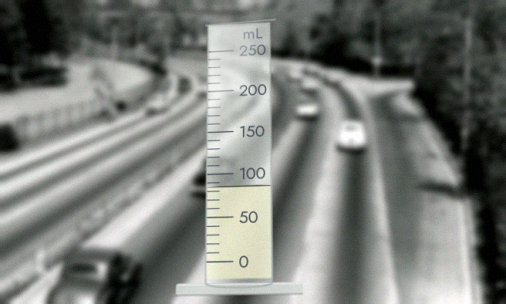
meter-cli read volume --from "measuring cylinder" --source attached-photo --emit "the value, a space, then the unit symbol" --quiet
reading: 85 mL
